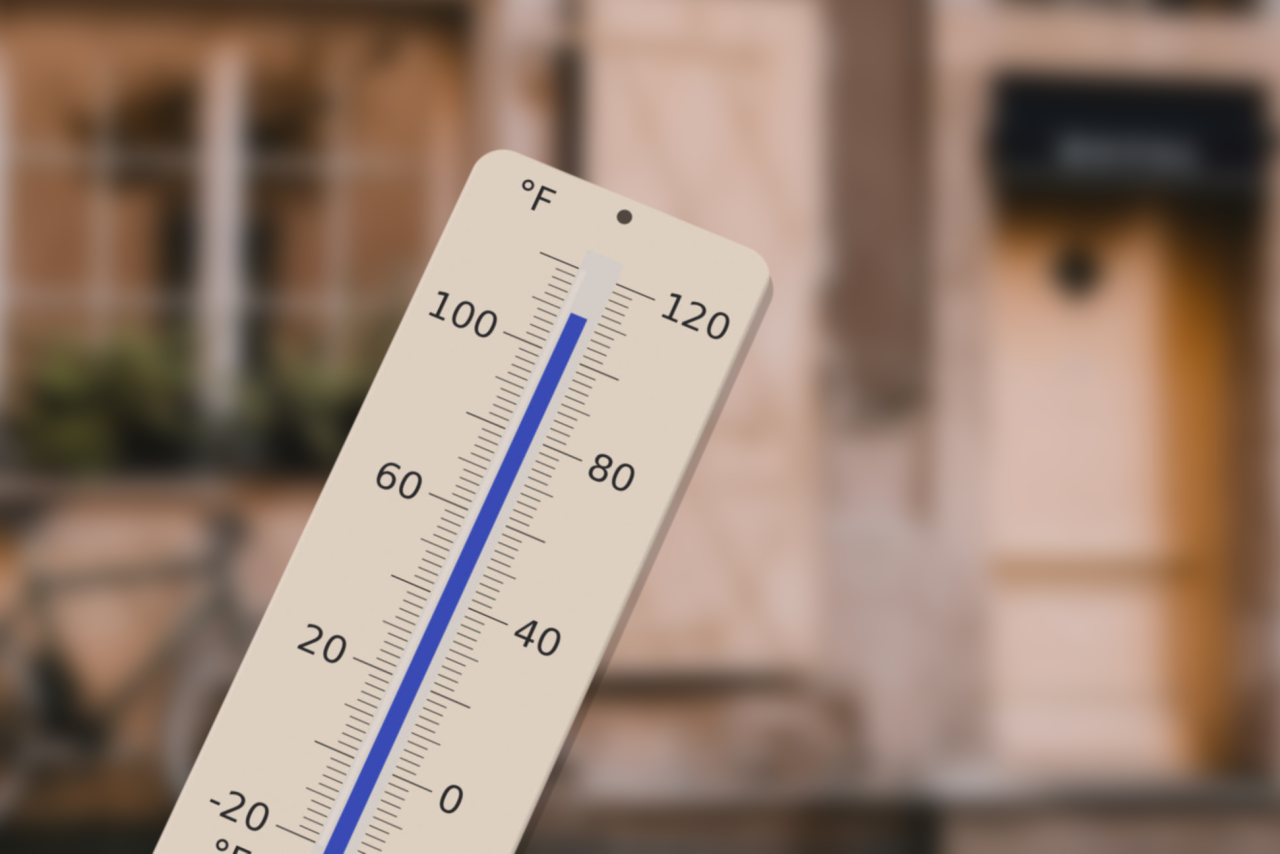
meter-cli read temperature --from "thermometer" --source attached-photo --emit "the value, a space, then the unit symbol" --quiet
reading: 110 °F
